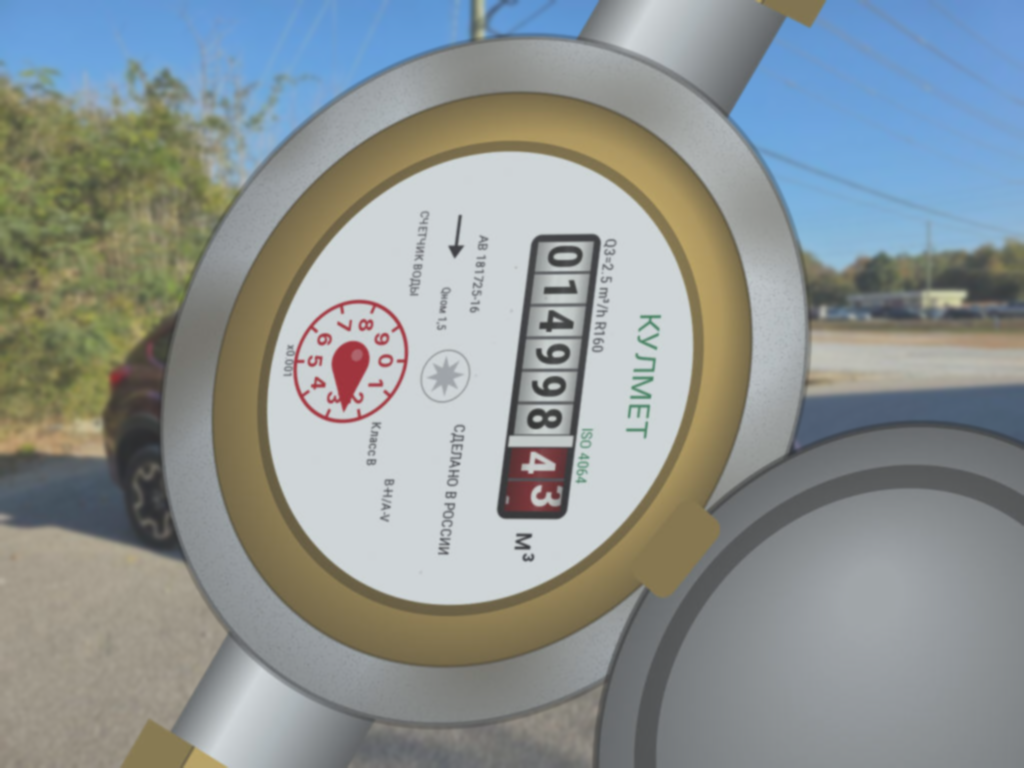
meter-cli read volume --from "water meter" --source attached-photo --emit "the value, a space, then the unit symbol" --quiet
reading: 14998.432 m³
